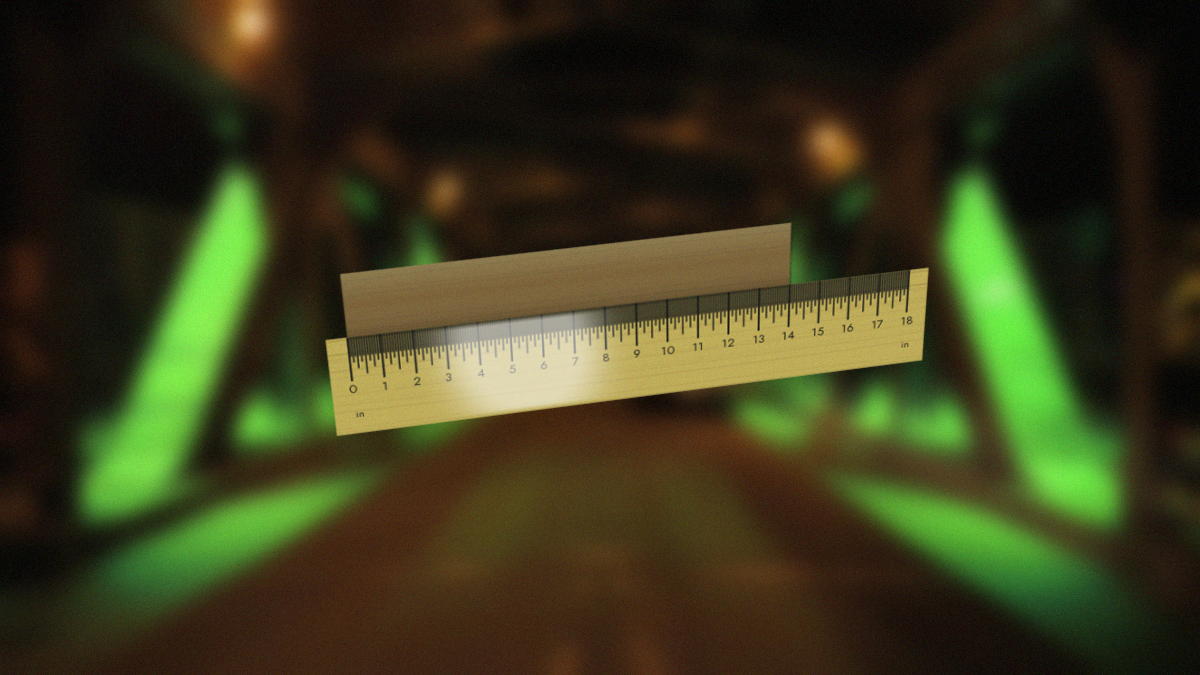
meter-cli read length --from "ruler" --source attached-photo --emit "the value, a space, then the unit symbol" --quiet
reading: 14 in
